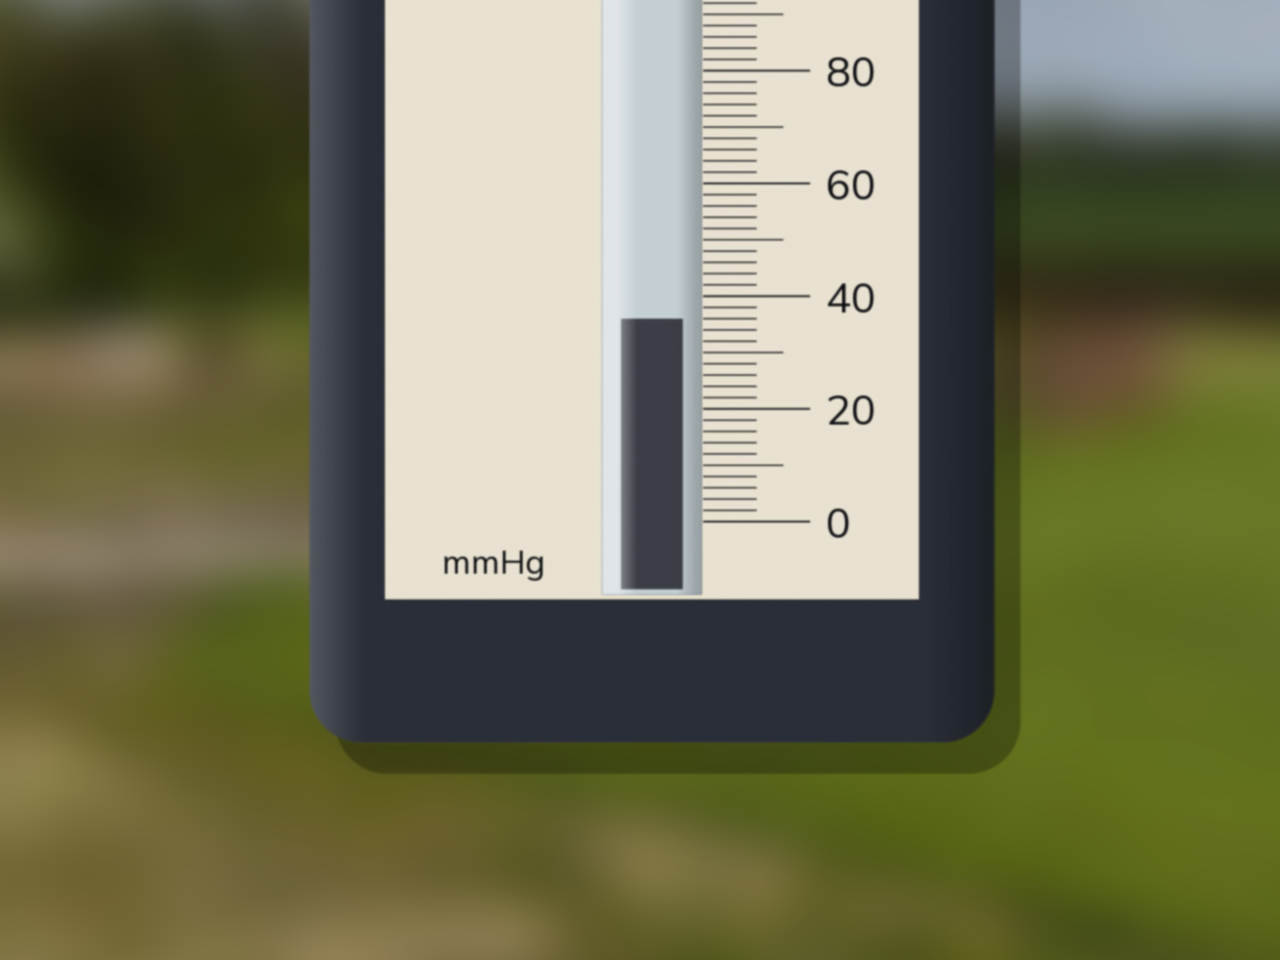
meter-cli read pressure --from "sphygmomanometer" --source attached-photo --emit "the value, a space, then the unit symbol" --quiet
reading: 36 mmHg
